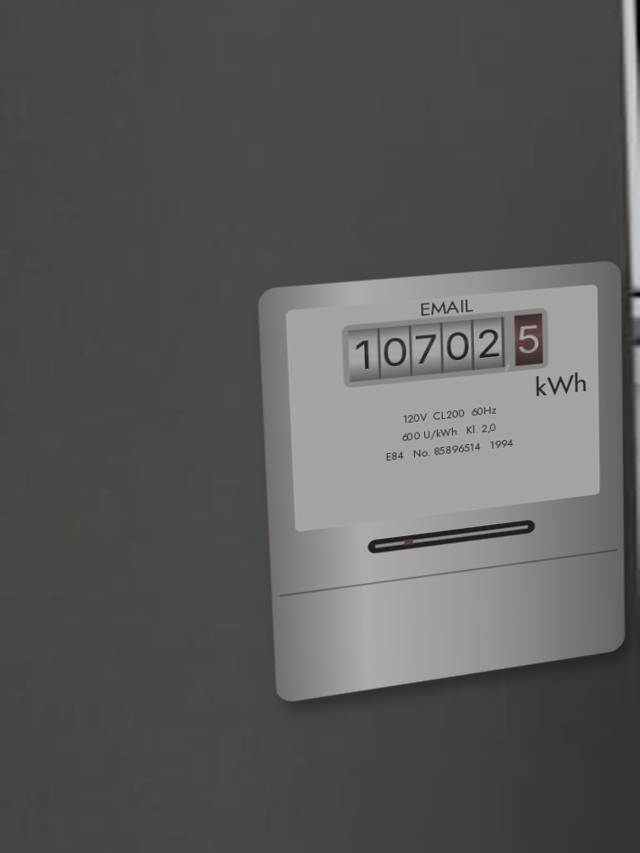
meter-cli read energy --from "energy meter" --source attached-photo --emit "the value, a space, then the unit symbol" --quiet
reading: 10702.5 kWh
